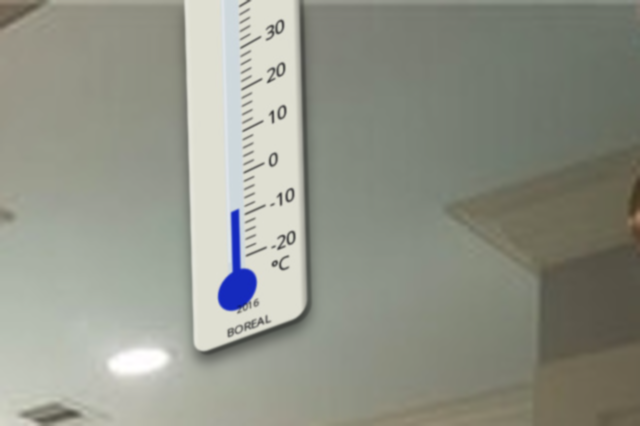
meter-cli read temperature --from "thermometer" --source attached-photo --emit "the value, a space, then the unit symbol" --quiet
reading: -8 °C
